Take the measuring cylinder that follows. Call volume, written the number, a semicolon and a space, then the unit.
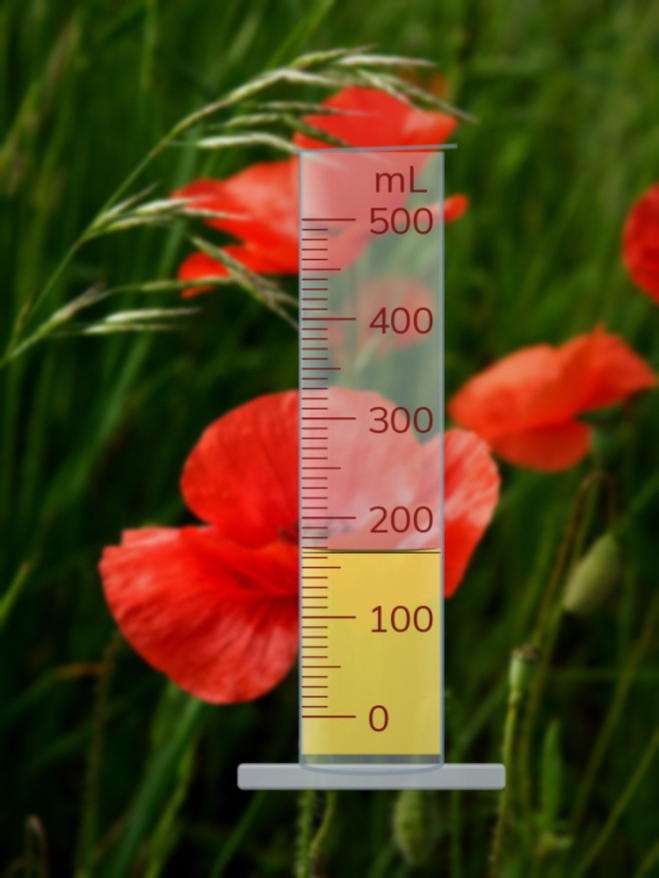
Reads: 165; mL
